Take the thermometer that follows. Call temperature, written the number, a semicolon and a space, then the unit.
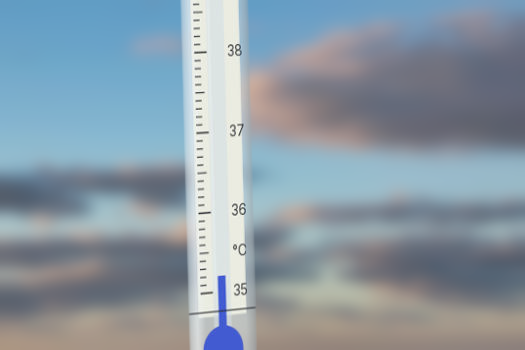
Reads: 35.2; °C
